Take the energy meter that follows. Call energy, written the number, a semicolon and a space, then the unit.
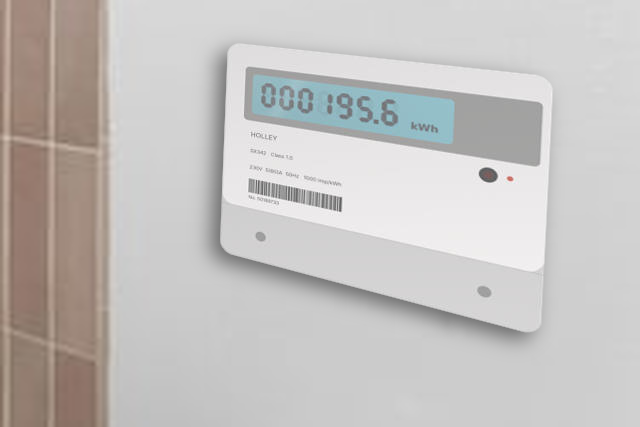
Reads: 195.6; kWh
